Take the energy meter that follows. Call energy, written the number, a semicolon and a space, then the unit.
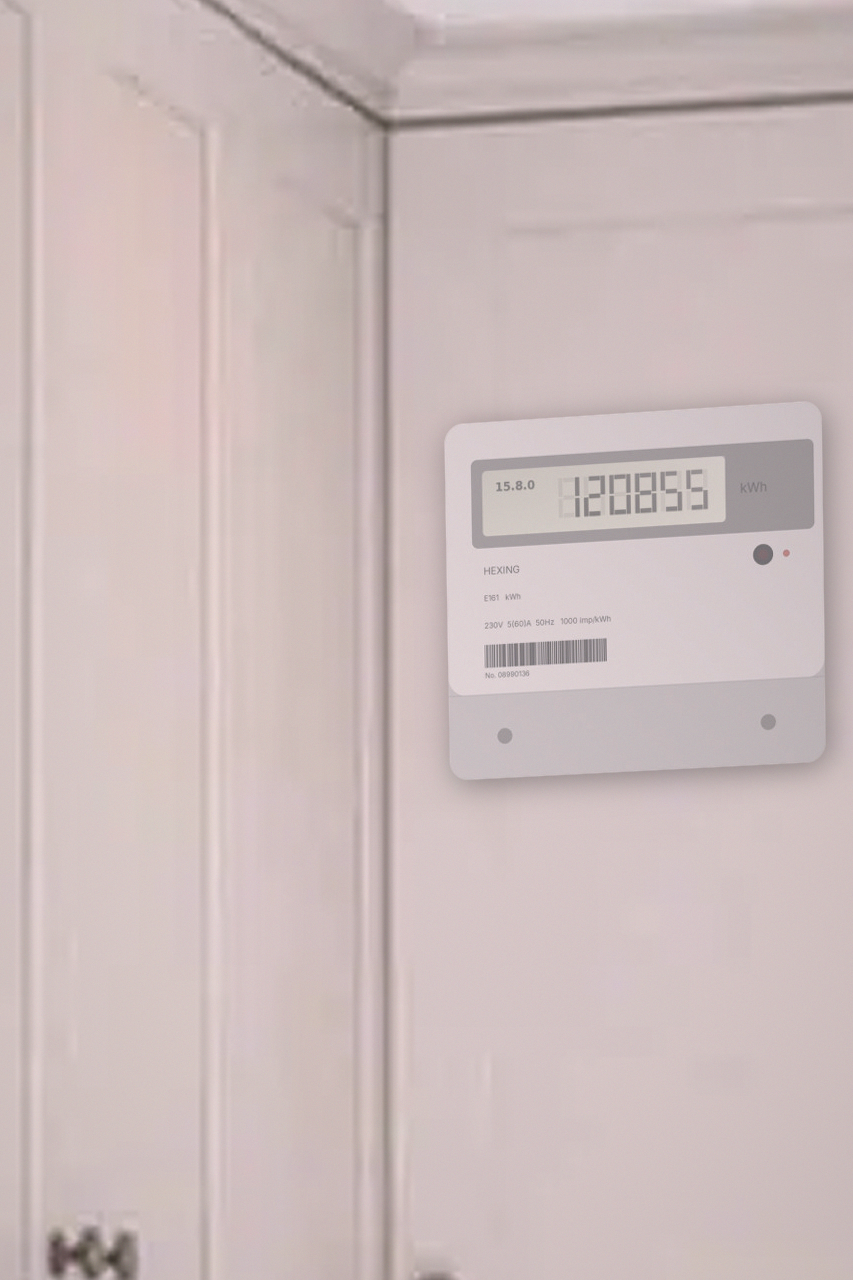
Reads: 120855; kWh
